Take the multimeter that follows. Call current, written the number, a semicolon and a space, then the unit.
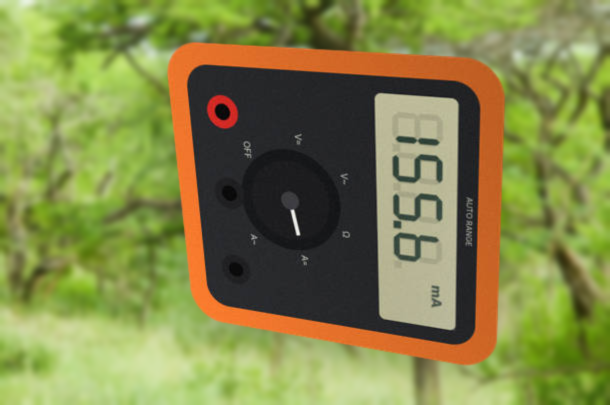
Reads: 155.6; mA
